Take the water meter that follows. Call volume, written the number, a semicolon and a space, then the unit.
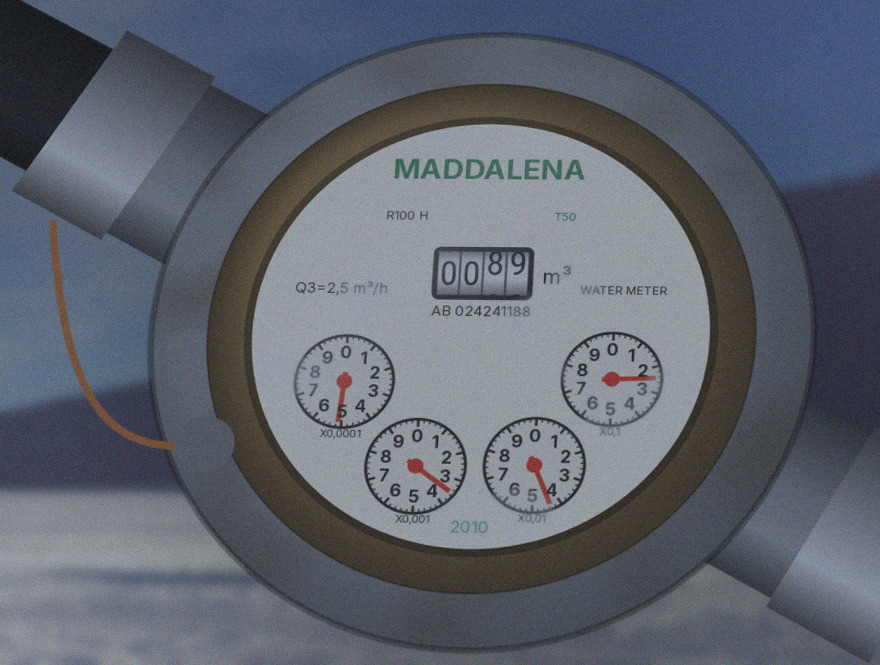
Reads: 89.2435; m³
